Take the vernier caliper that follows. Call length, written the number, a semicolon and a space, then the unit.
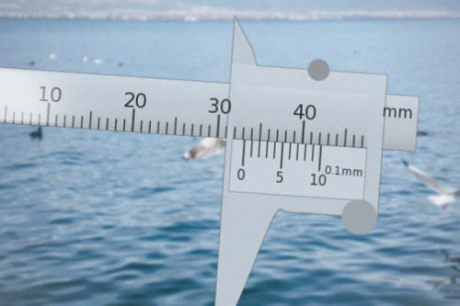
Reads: 33.2; mm
